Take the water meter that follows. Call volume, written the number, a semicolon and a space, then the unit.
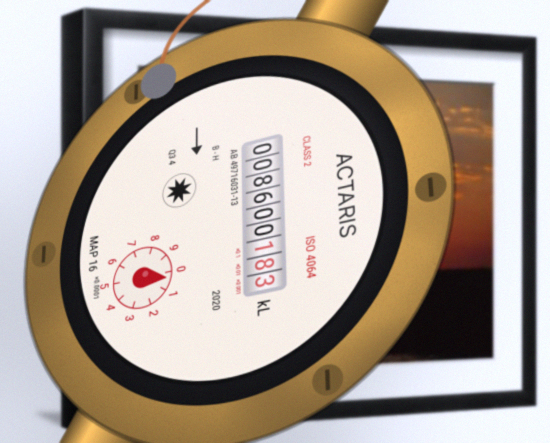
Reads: 8600.1830; kL
